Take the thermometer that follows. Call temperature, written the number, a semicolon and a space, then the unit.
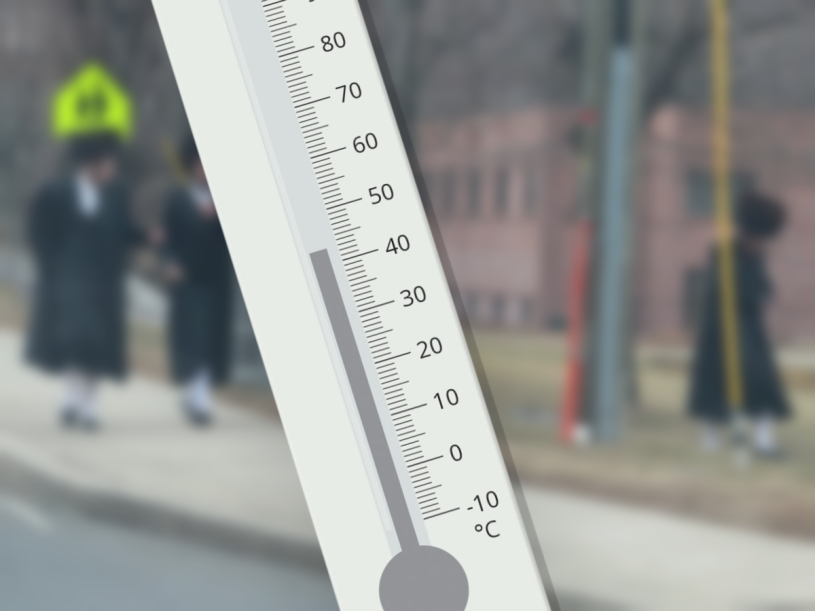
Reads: 43; °C
